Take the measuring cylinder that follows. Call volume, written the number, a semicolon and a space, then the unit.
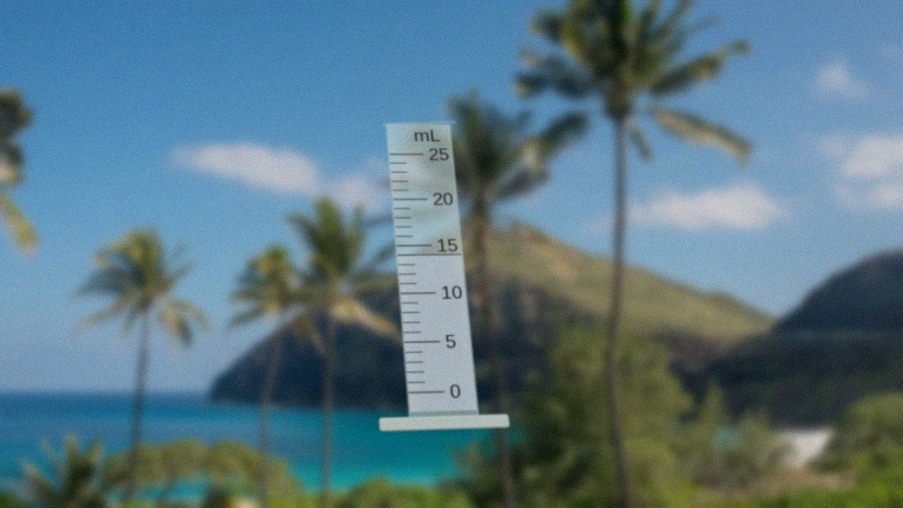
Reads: 14; mL
